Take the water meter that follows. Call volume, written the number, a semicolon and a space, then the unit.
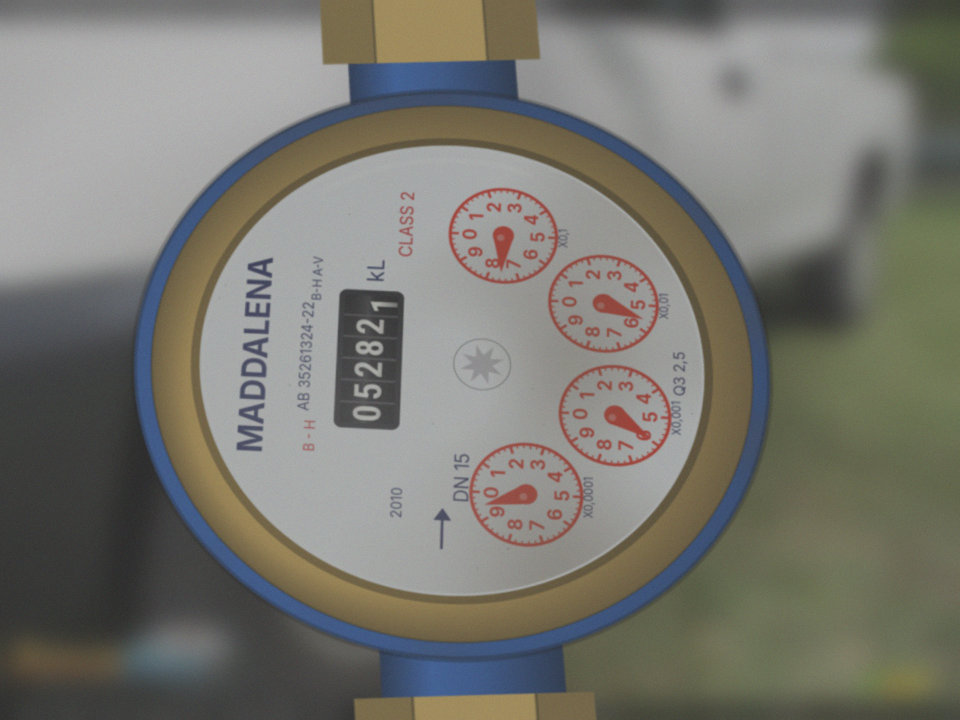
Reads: 52820.7559; kL
